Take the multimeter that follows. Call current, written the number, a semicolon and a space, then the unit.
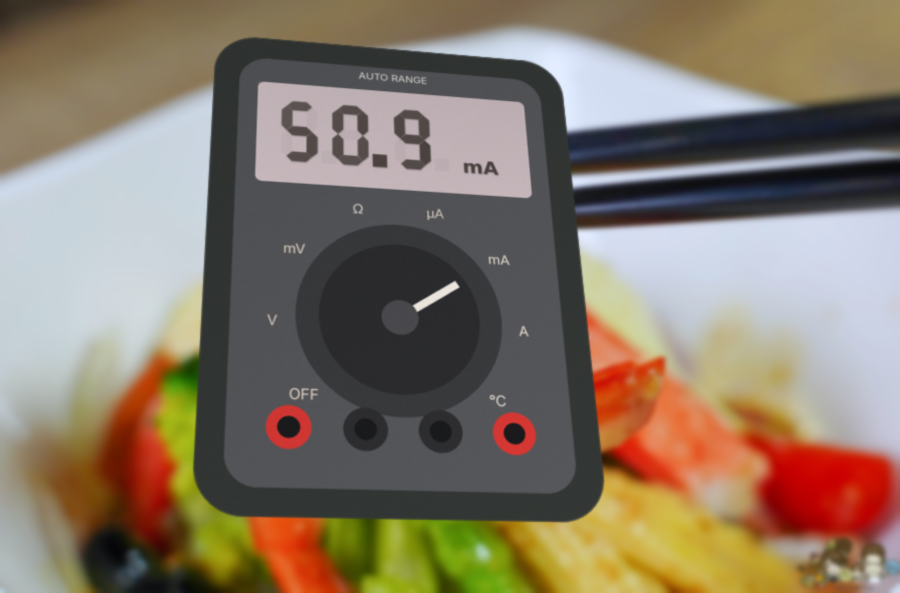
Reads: 50.9; mA
